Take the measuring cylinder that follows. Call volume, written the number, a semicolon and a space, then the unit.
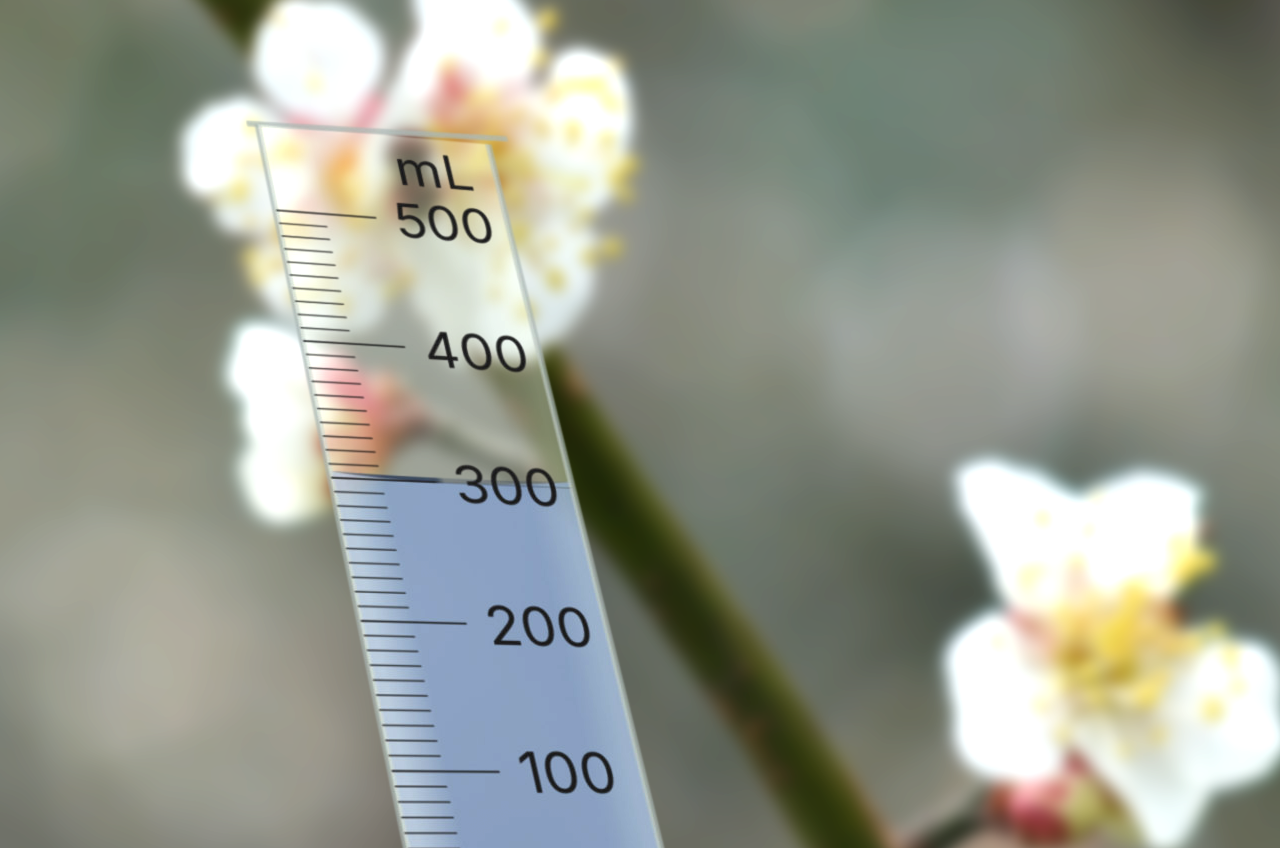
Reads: 300; mL
